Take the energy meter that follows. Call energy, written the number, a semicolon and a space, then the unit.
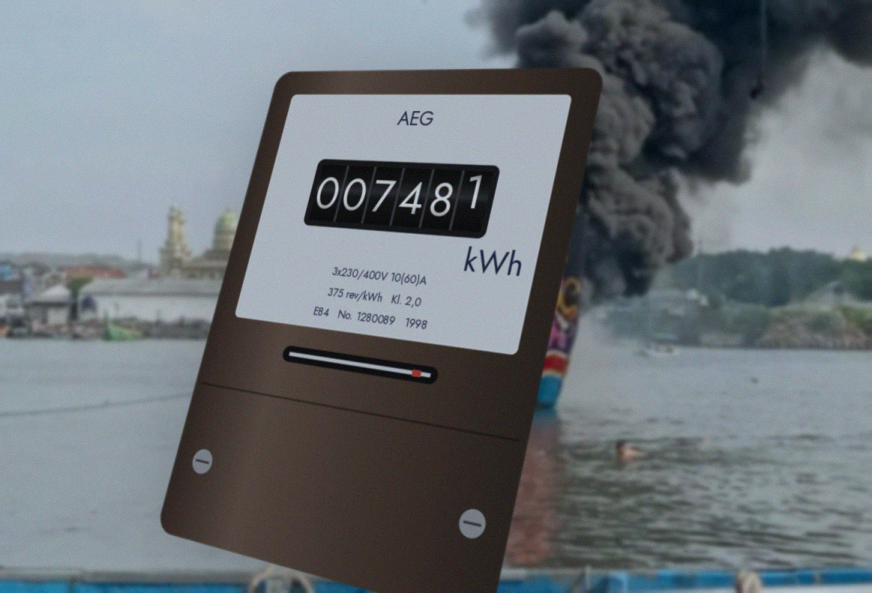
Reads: 7481; kWh
